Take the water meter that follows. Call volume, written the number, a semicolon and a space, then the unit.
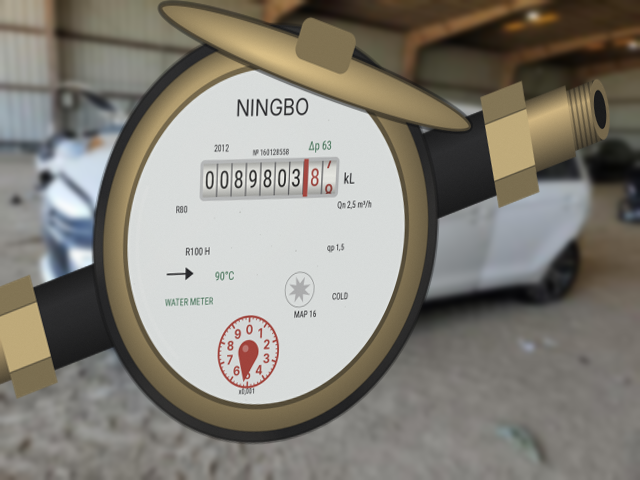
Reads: 89803.875; kL
